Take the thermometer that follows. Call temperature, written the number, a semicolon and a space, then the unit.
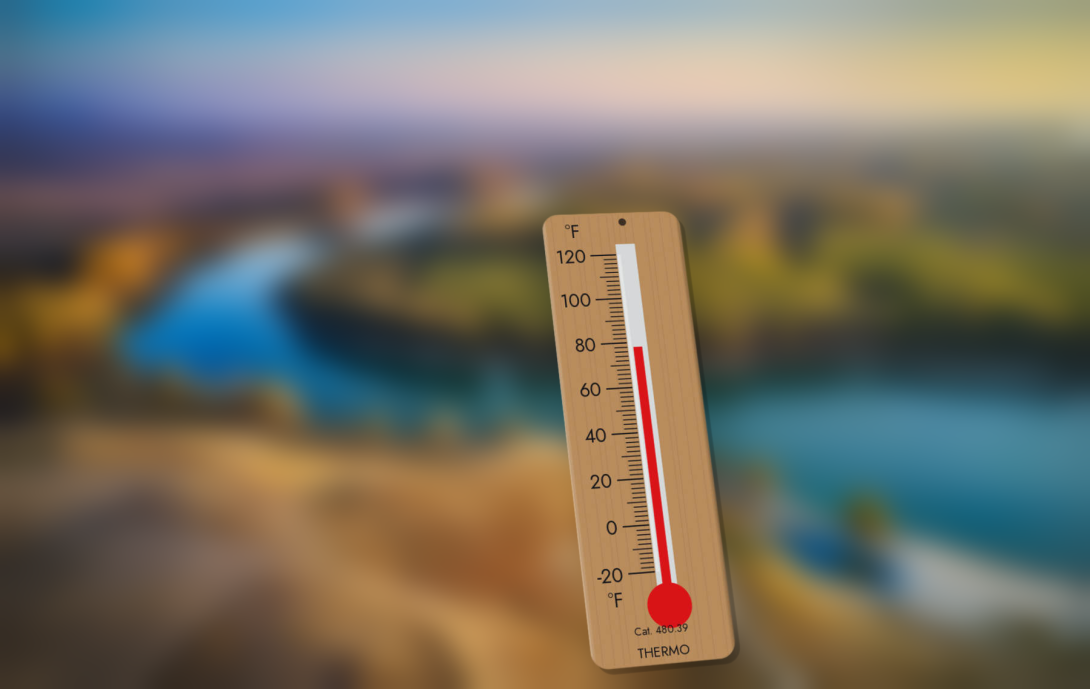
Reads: 78; °F
